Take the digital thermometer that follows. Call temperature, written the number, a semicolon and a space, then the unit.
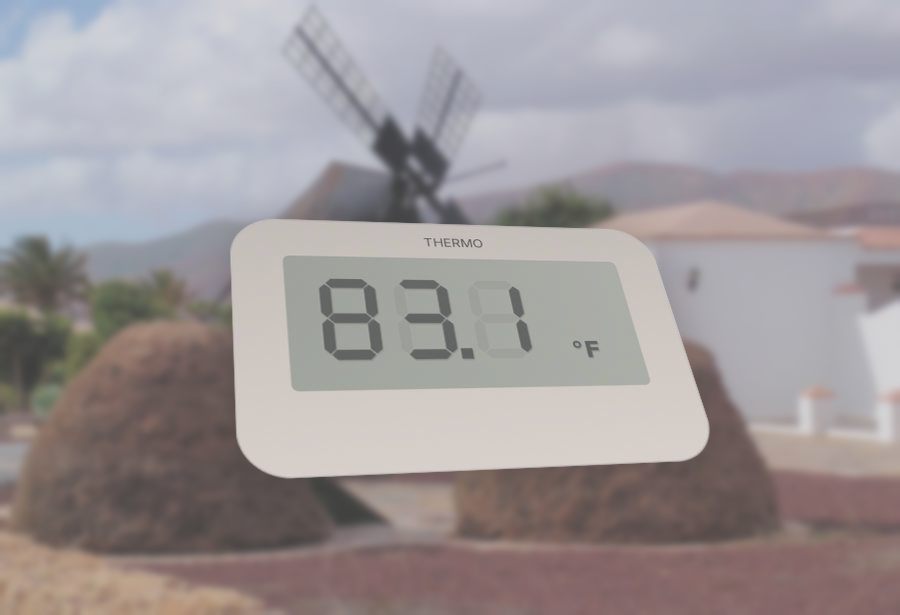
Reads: 83.1; °F
